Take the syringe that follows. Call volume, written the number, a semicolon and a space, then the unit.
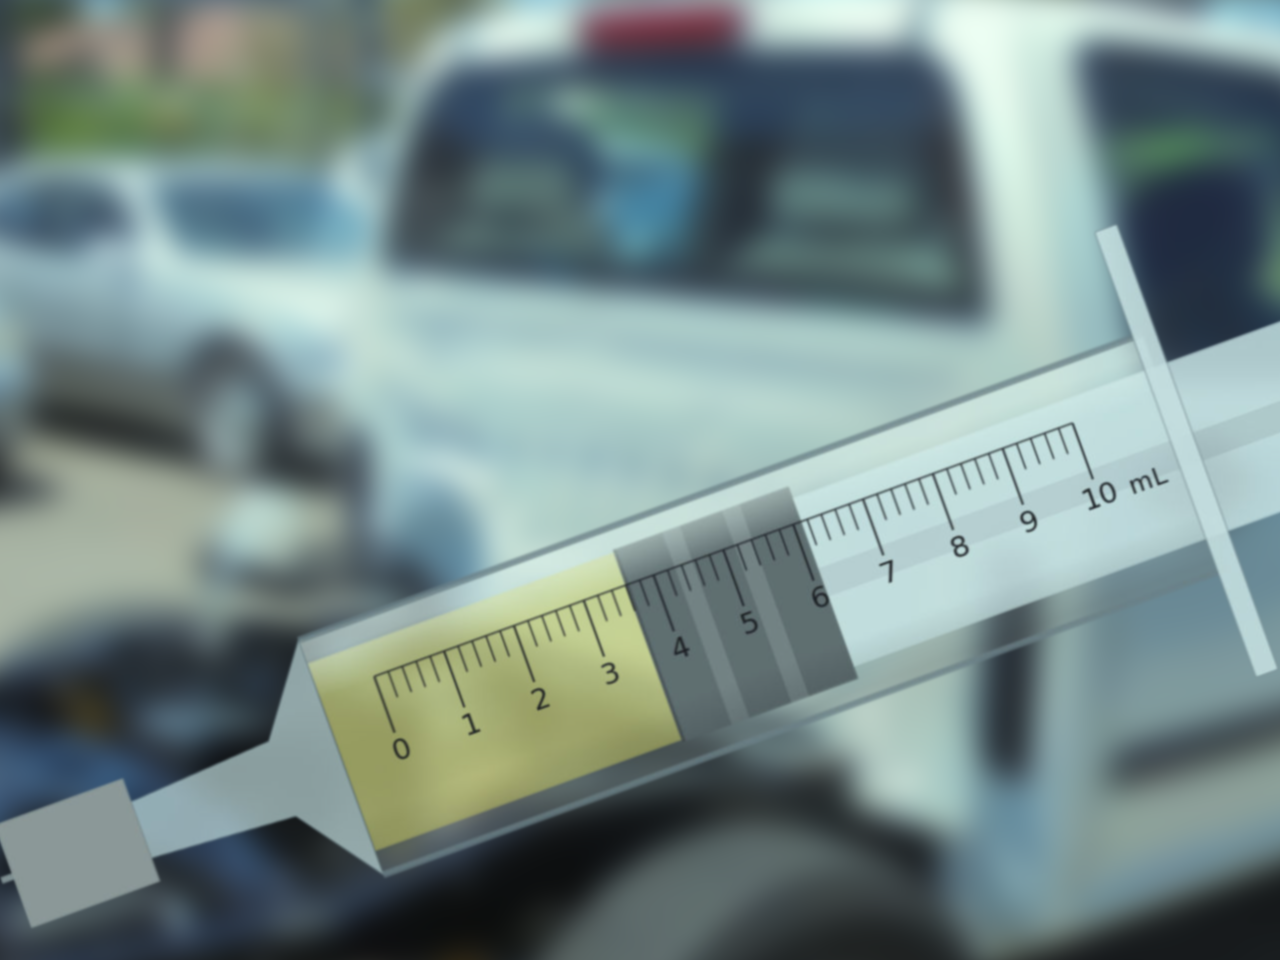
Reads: 3.6; mL
